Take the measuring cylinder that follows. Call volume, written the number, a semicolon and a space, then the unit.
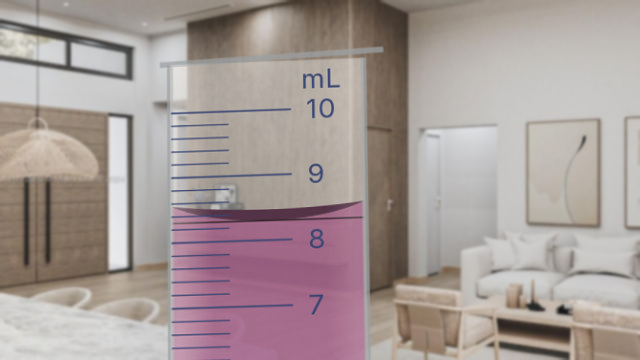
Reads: 8.3; mL
